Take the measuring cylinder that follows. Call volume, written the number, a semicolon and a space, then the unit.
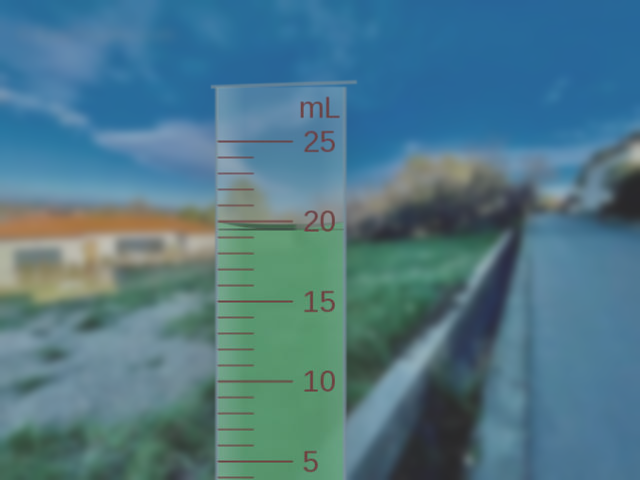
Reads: 19.5; mL
